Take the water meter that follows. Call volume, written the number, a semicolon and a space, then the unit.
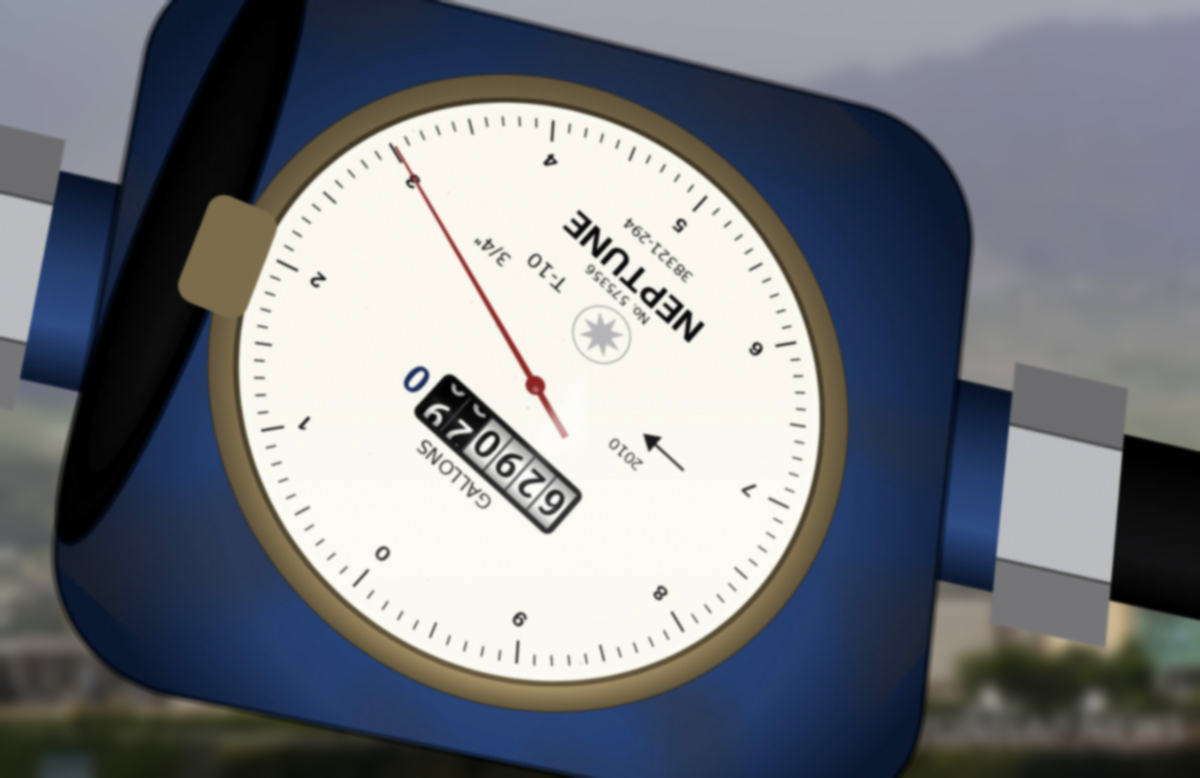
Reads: 6290293.0; gal
